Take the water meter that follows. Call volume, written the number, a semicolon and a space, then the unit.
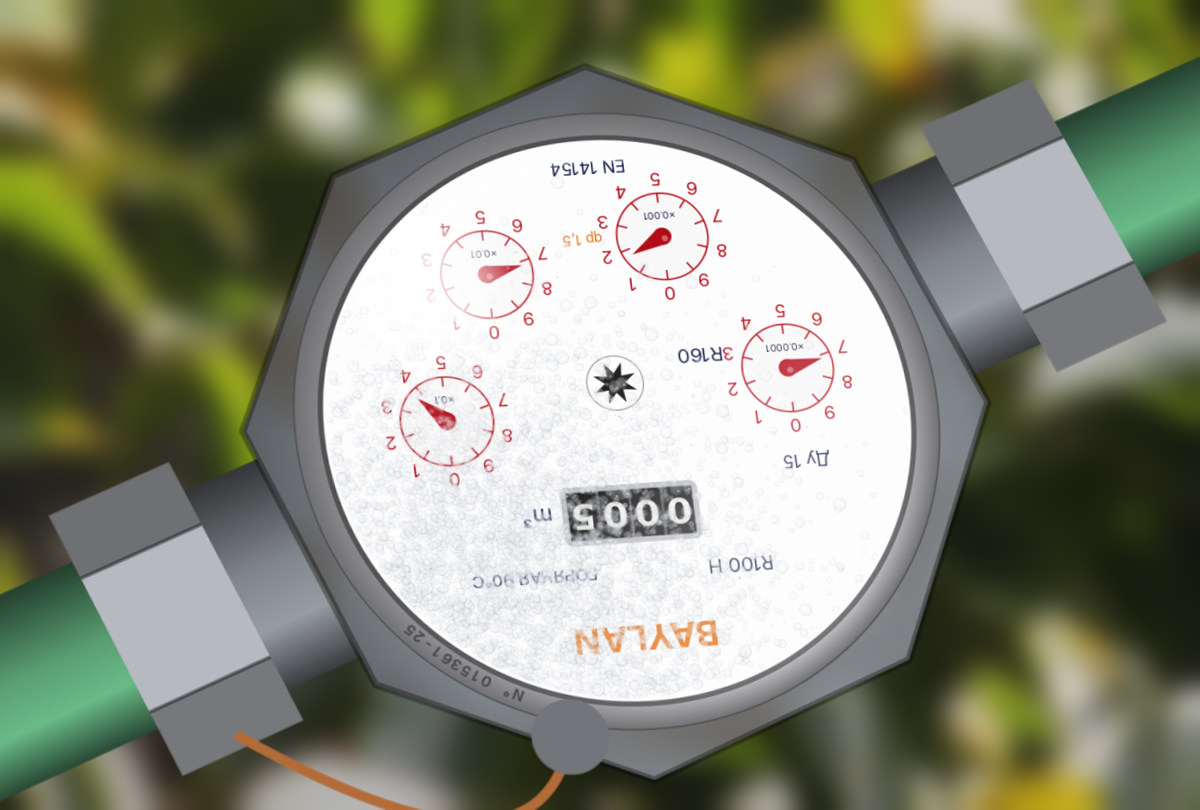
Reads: 5.3717; m³
